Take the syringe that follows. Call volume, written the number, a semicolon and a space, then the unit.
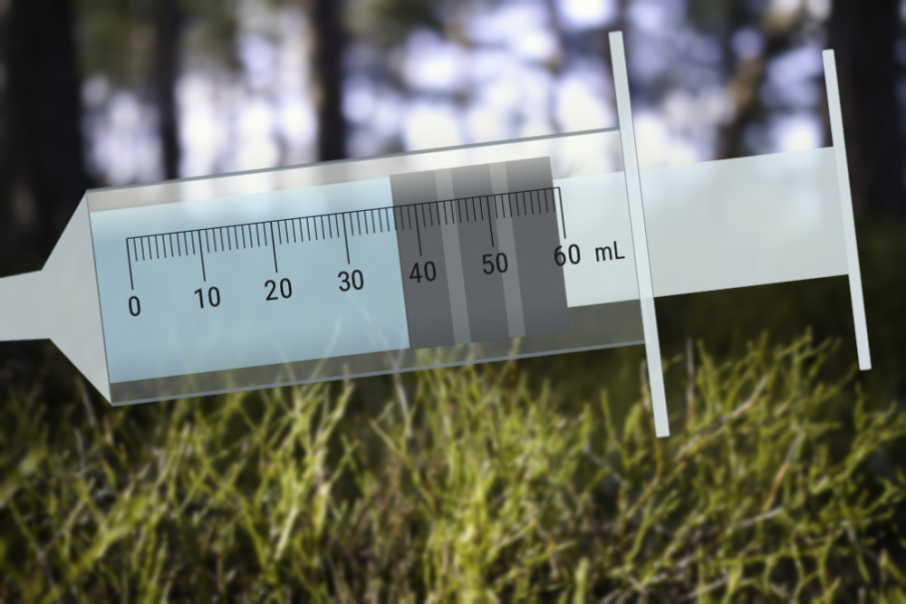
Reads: 37; mL
